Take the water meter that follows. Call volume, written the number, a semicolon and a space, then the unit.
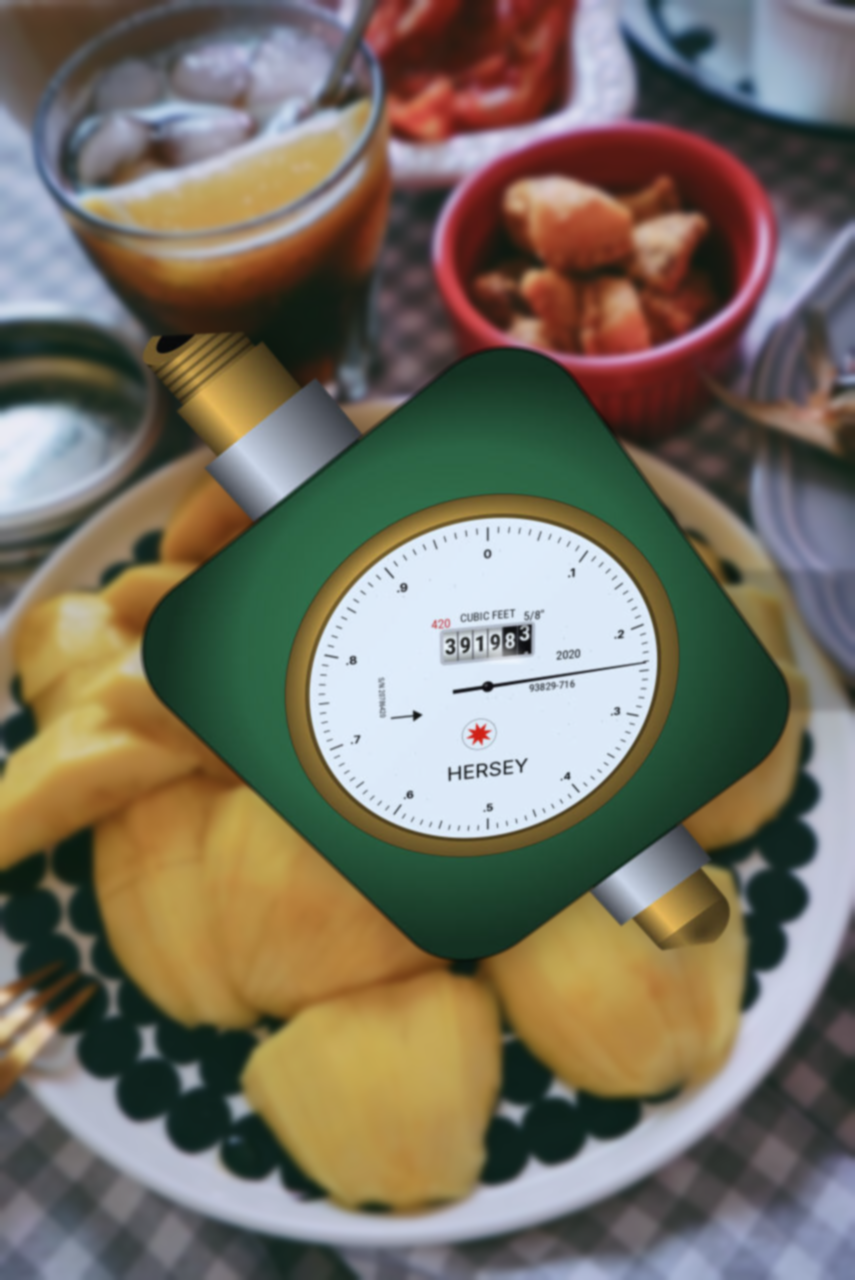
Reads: 391983.24; ft³
